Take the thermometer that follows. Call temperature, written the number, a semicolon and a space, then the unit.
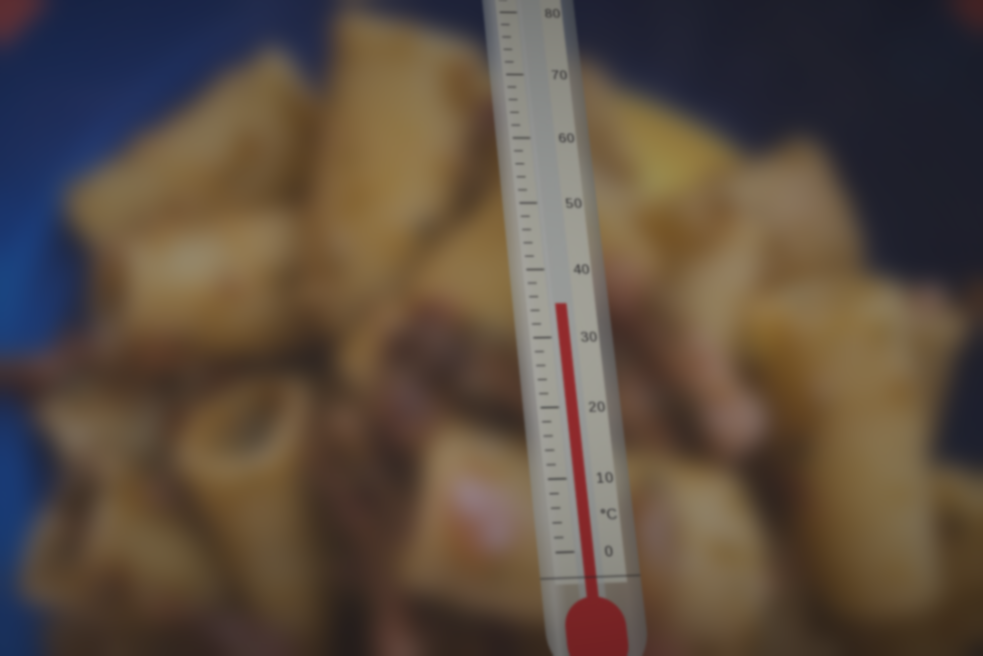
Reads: 35; °C
